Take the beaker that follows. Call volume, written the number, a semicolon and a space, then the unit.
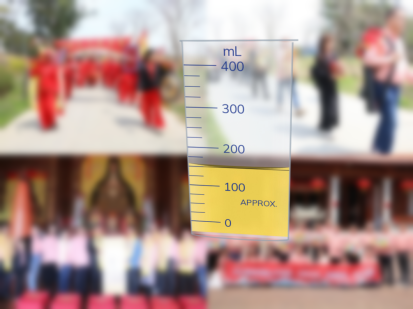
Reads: 150; mL
